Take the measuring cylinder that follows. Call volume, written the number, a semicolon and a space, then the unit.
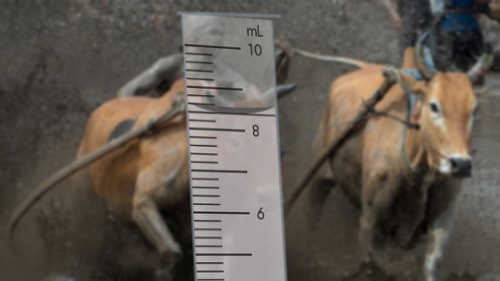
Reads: 8.4; mL
